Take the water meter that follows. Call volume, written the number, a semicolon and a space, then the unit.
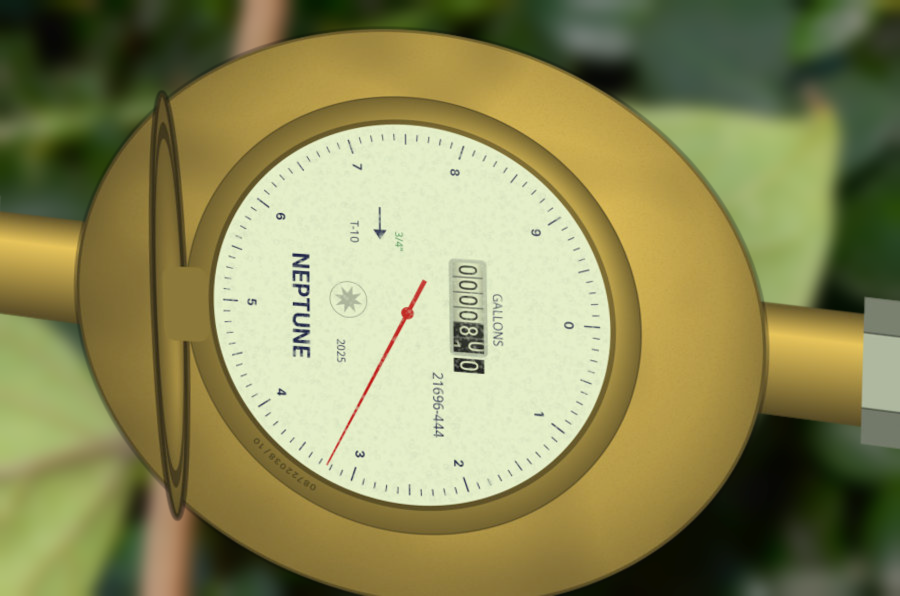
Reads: 803.2; gal
